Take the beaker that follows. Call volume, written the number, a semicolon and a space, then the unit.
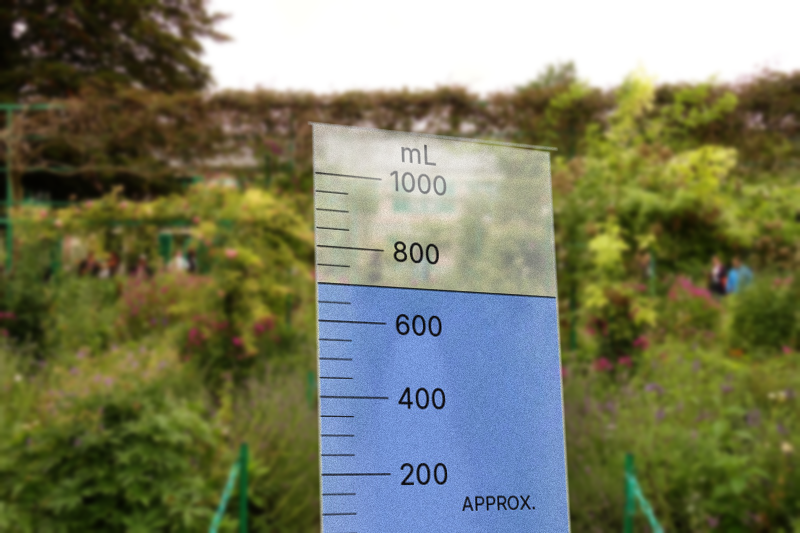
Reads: 700; mL
